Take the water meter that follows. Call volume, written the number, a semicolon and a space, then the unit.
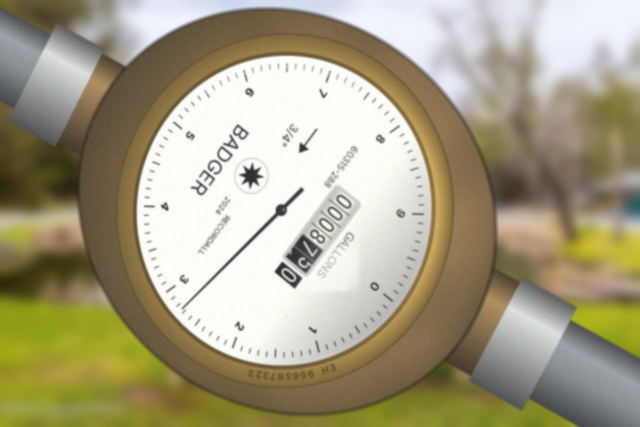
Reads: 8752.7; gal
